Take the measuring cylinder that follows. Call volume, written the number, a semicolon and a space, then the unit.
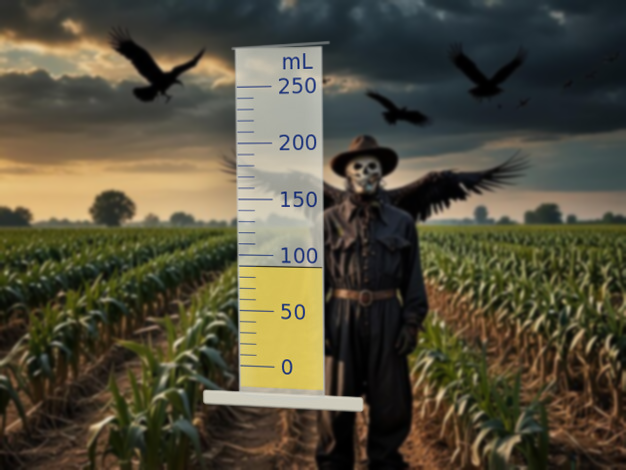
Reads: 90; mL
